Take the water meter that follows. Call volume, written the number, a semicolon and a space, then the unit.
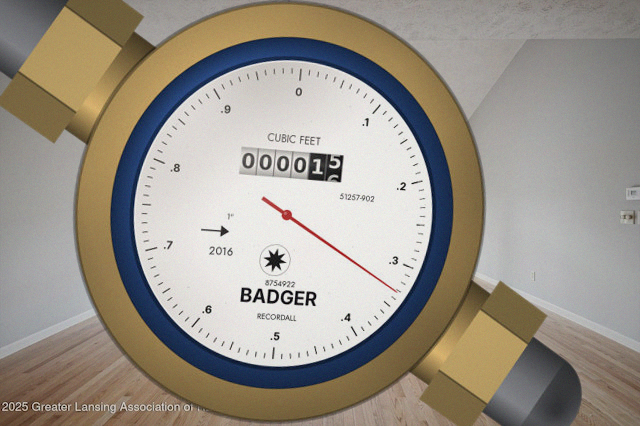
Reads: 15.33; ft³
